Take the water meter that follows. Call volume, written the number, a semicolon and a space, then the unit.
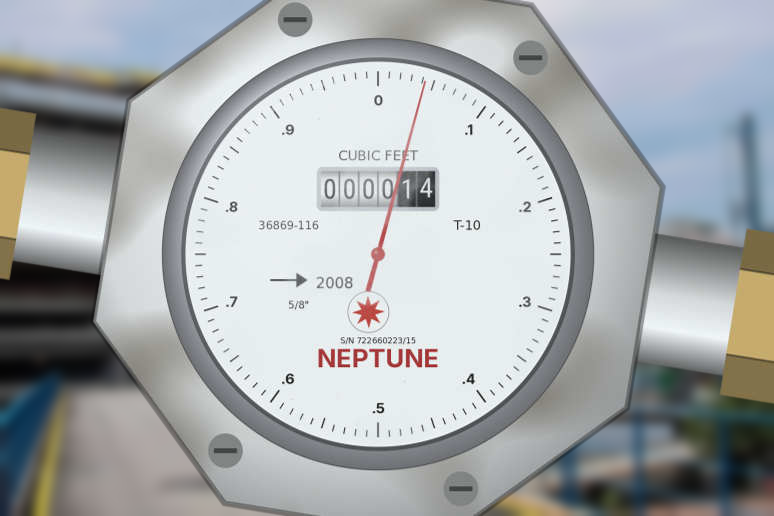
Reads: 14.04; ft³
